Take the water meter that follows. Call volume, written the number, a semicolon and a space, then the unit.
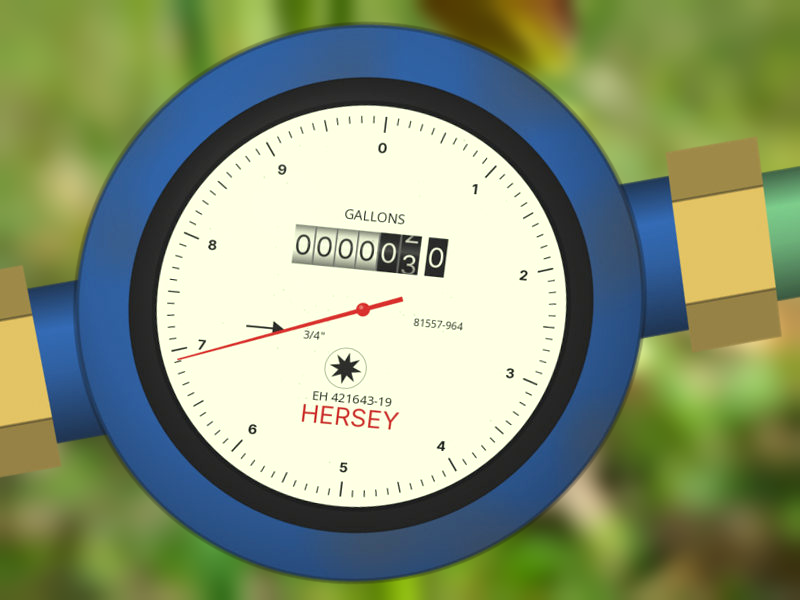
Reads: 26.9; gal
